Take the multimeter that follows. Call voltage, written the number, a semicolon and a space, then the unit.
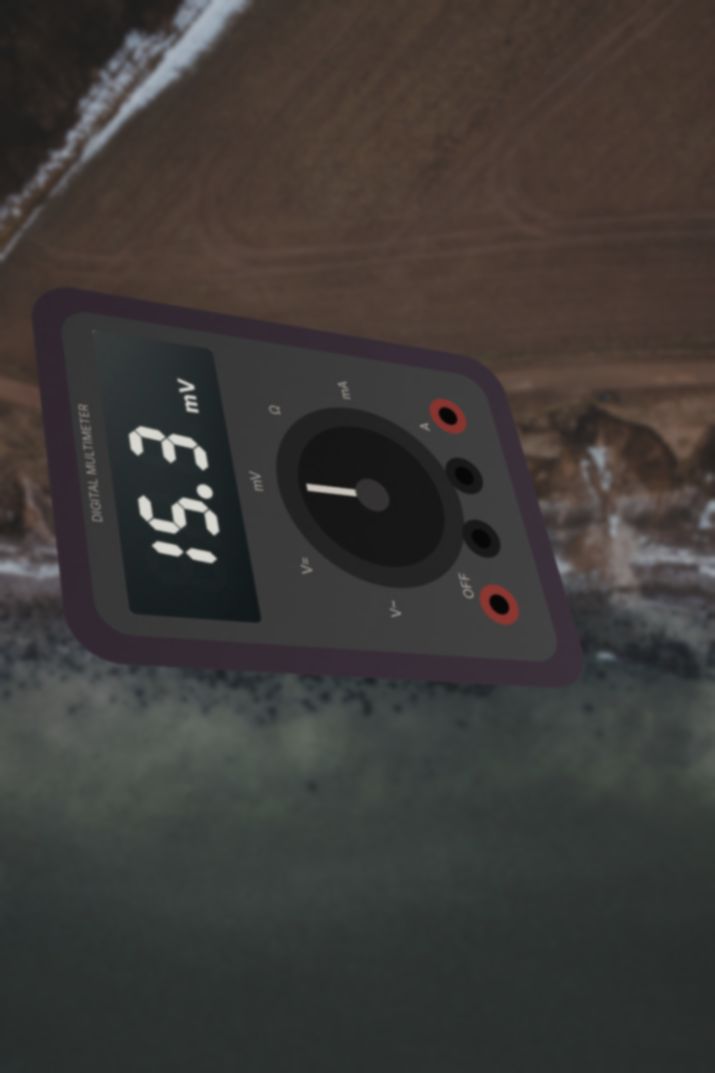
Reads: 15.3; mV
